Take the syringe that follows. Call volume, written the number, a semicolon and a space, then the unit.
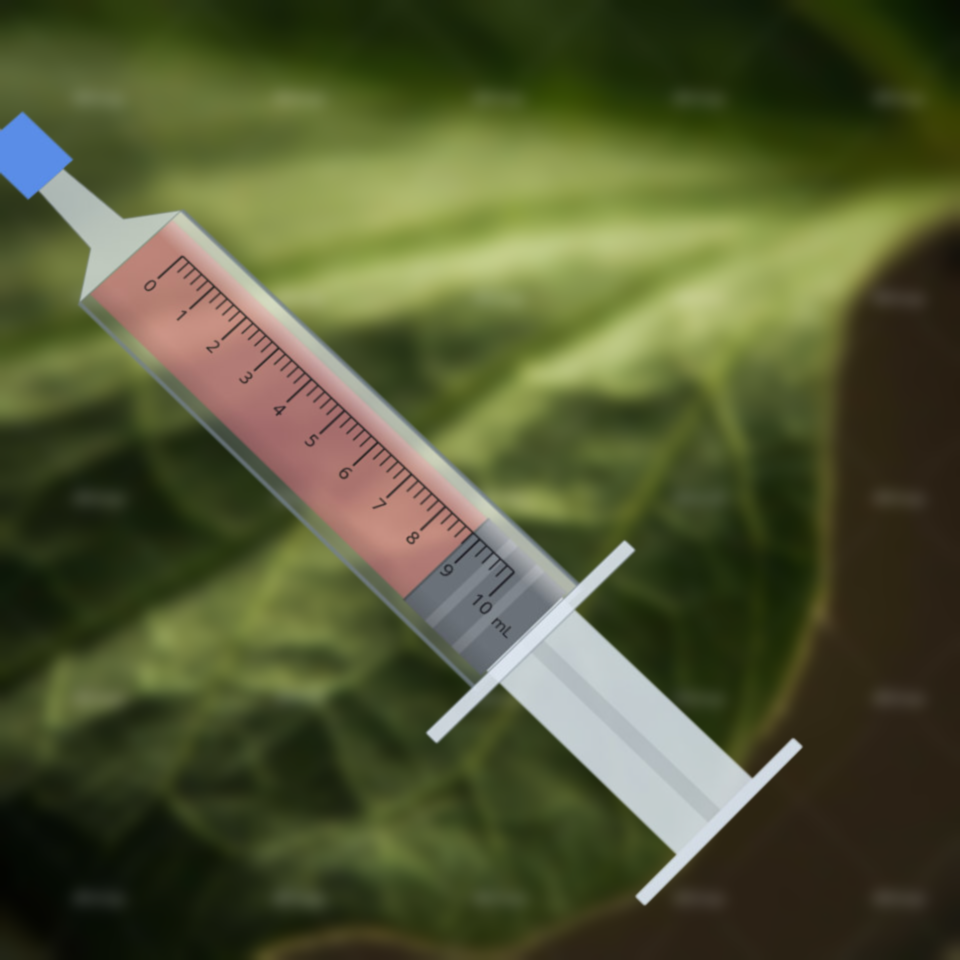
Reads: 8.8; mL
